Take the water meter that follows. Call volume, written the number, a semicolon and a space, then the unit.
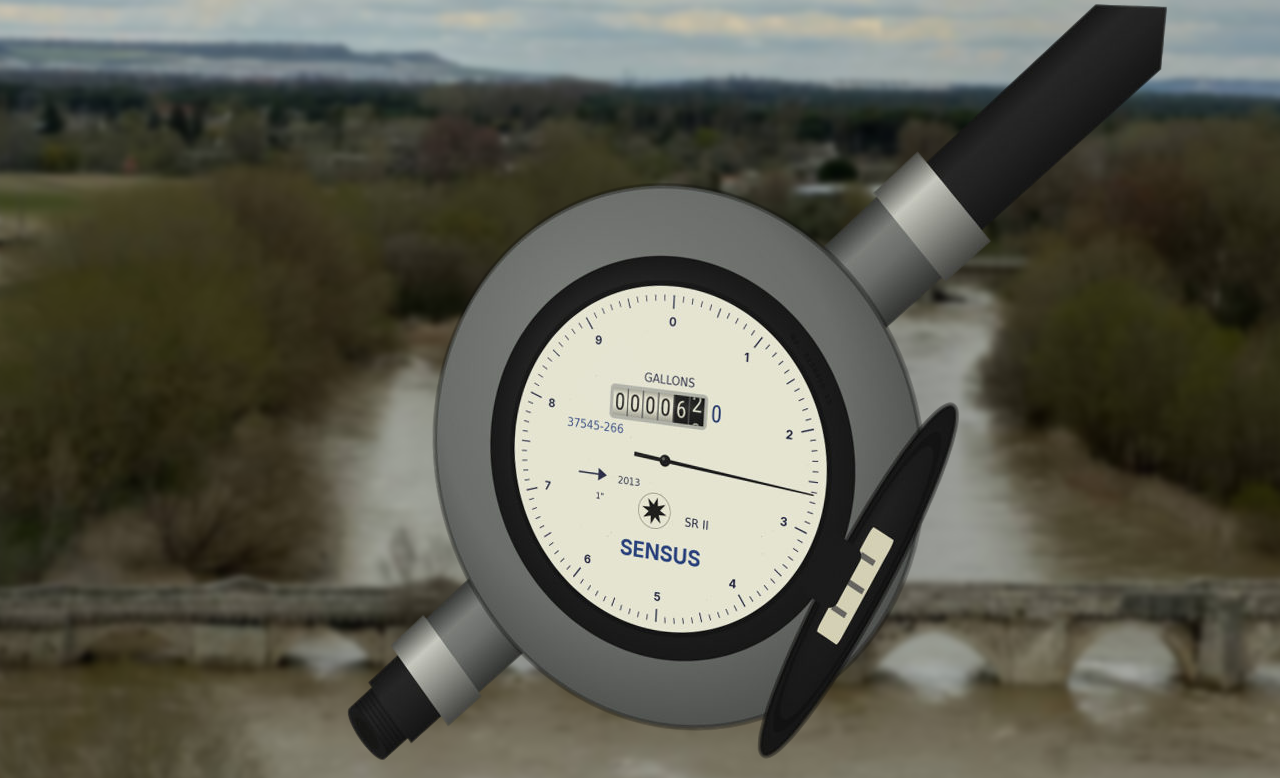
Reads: 622.6; gal
